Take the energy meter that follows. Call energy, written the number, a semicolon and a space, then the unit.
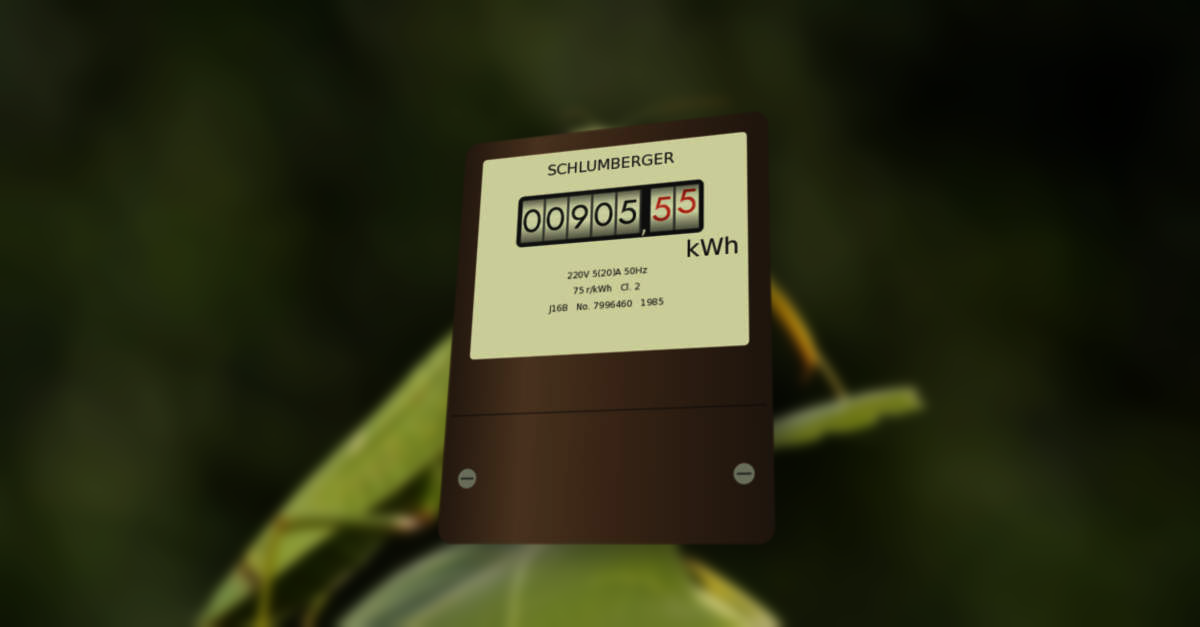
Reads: 905.55; kWh
